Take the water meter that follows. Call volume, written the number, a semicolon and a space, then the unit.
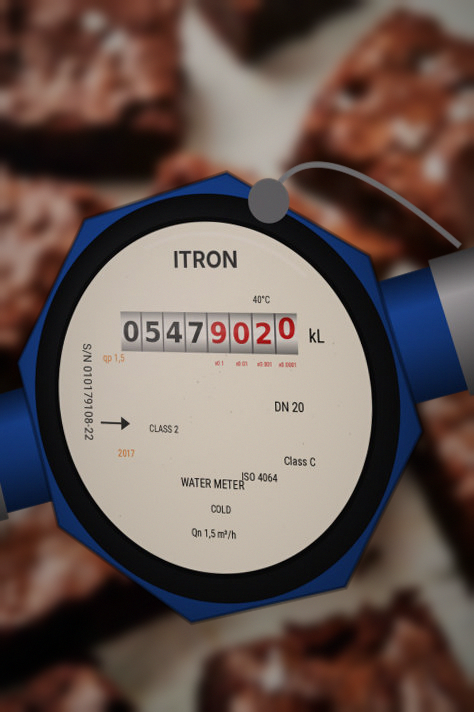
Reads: 547.9020; kL
